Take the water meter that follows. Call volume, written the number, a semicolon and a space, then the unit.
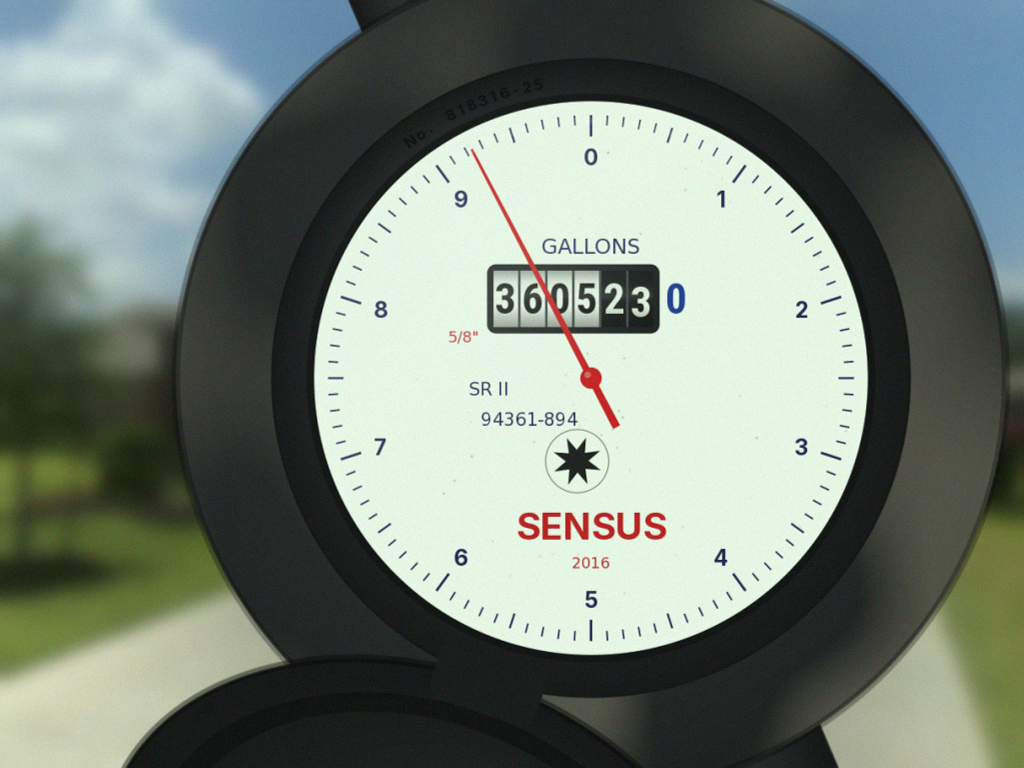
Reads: 3605229.2; gal
